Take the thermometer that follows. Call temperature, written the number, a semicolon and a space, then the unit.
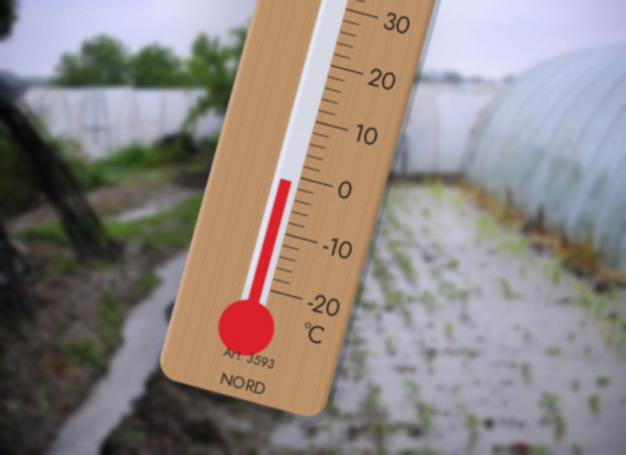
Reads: -1; °C
